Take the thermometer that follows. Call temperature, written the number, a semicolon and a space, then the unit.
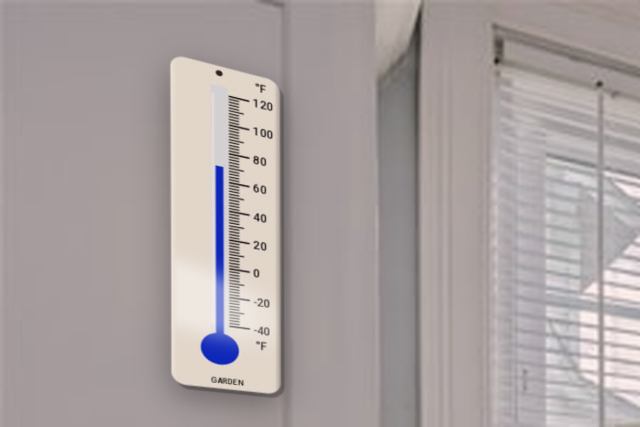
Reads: 70; °F
